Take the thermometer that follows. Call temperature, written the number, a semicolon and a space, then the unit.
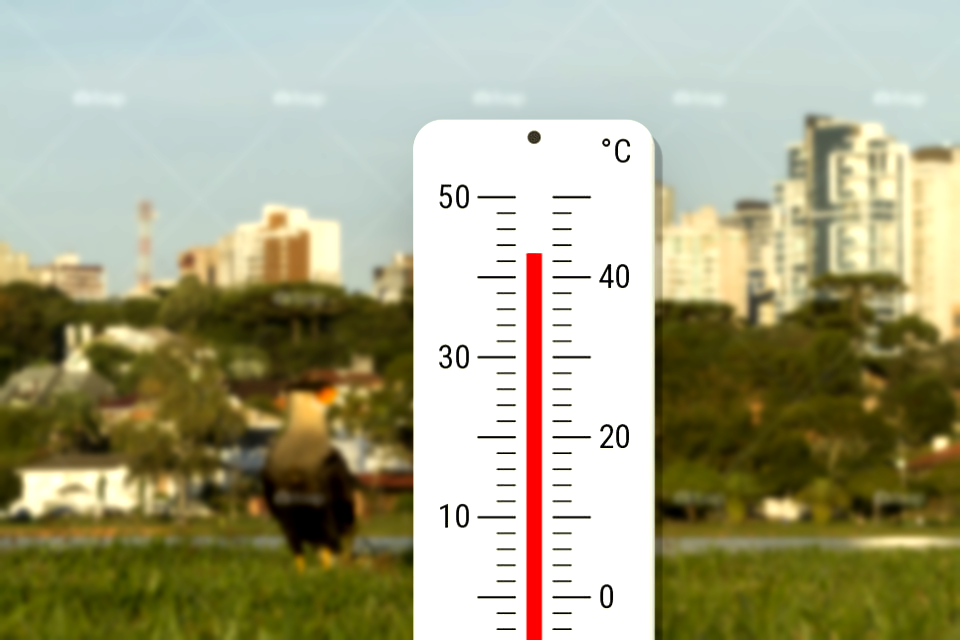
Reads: 43; °C
